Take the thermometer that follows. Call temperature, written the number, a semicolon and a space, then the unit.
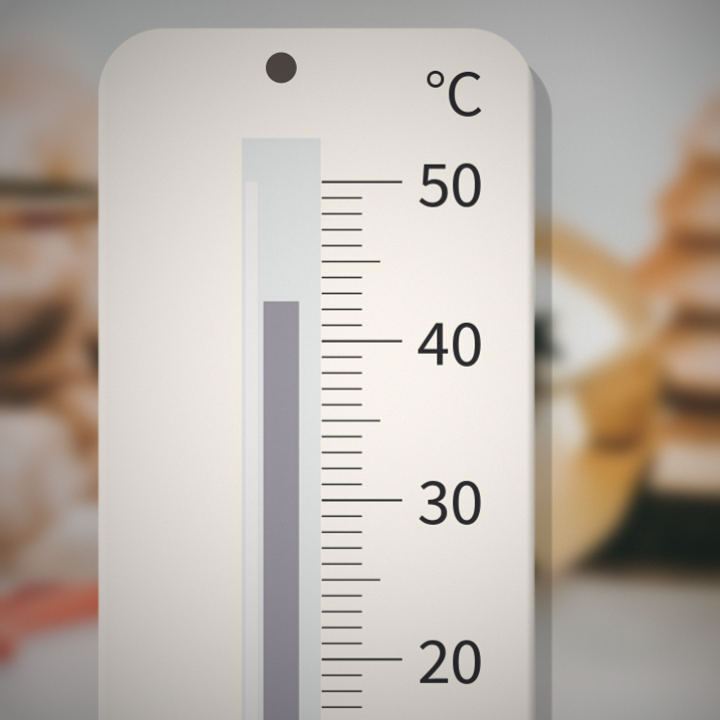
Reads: 42.5; °C
